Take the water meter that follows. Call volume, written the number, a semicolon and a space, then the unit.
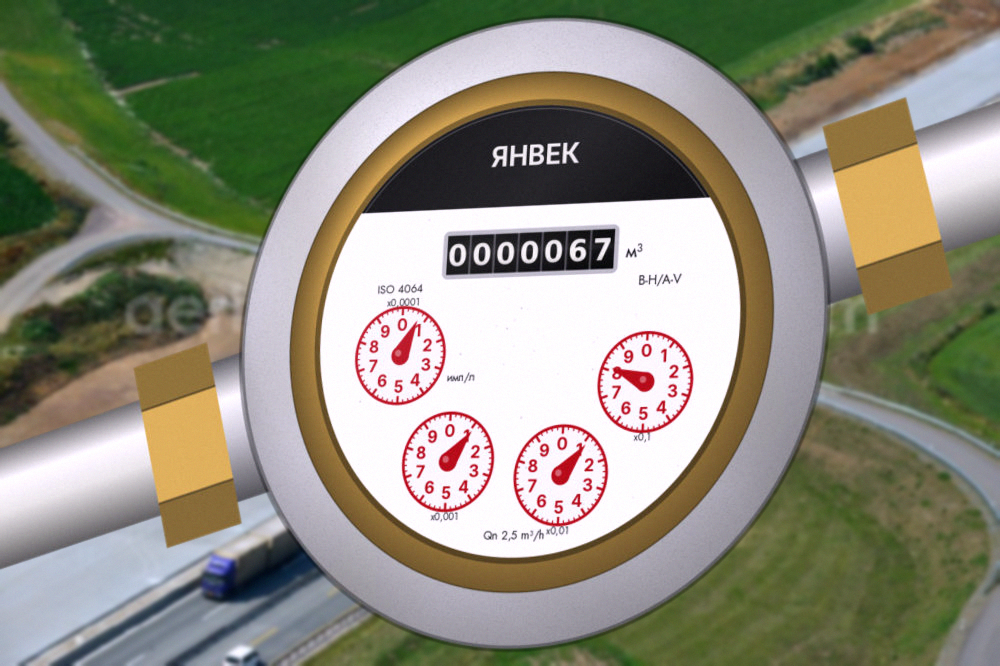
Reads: 67.8110; m³
